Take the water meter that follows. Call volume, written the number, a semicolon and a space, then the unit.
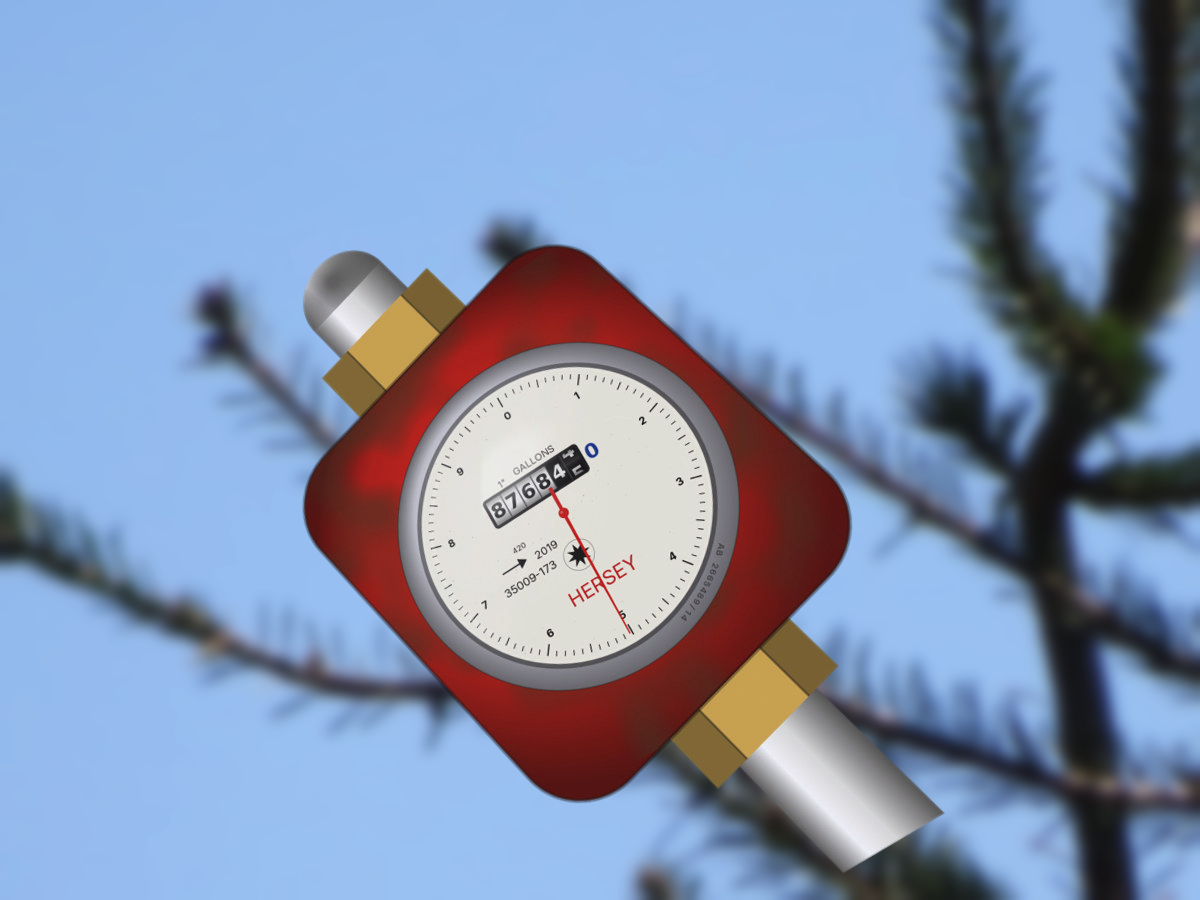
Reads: 8768445.0; gal
